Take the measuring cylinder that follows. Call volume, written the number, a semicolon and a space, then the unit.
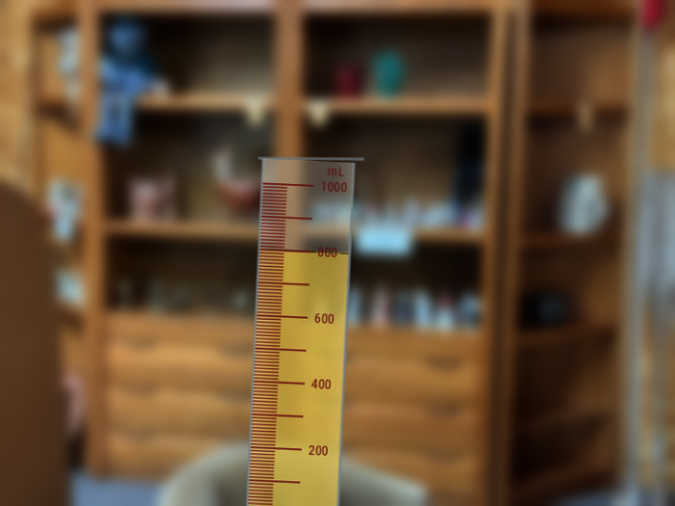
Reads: 800; mL
